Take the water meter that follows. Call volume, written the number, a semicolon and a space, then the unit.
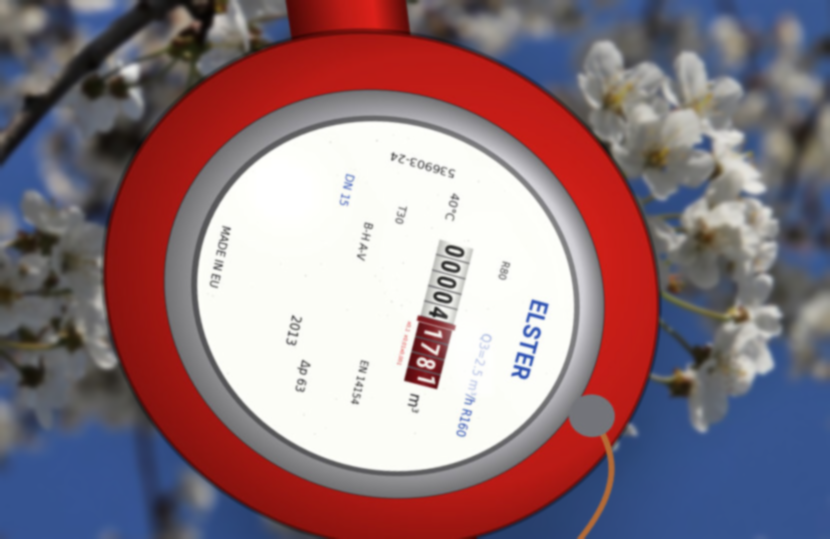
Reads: 4.1781; m³
